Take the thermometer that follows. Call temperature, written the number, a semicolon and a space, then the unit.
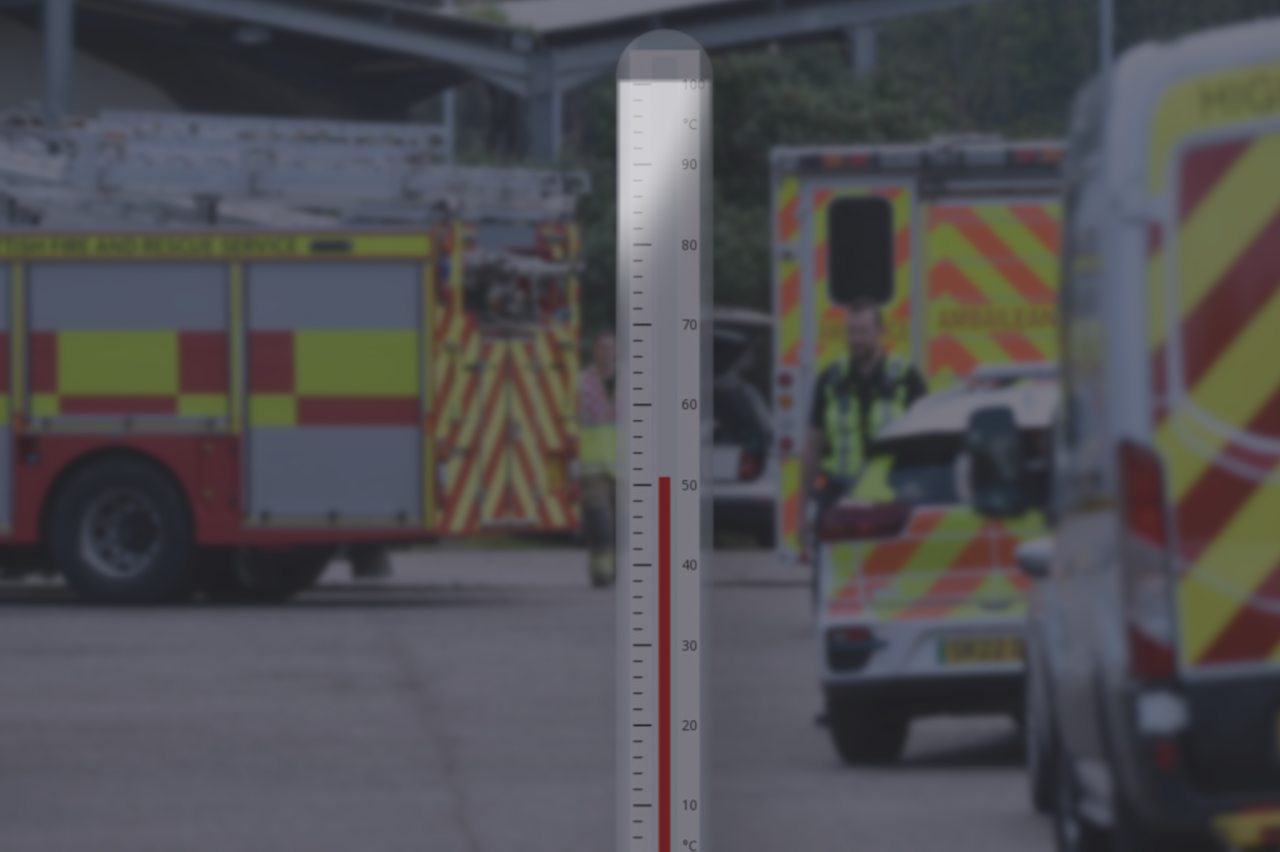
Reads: 51; °C
